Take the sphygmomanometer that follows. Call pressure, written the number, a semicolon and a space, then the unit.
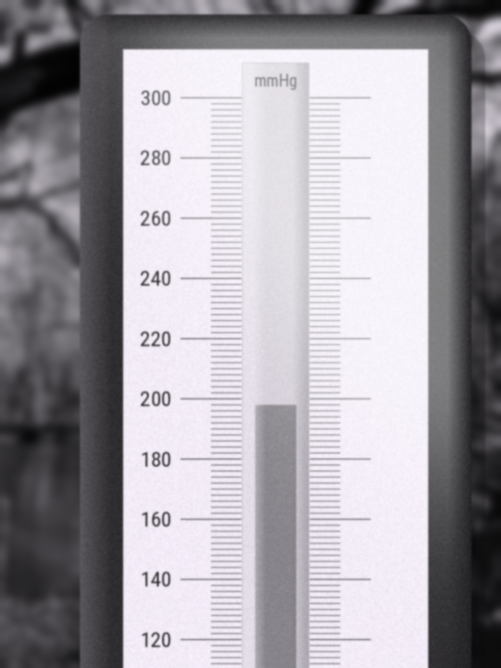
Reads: 198; mmHg
